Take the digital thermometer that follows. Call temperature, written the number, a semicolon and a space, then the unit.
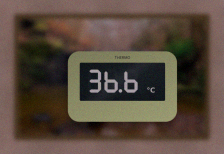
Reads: 36.6; °C
